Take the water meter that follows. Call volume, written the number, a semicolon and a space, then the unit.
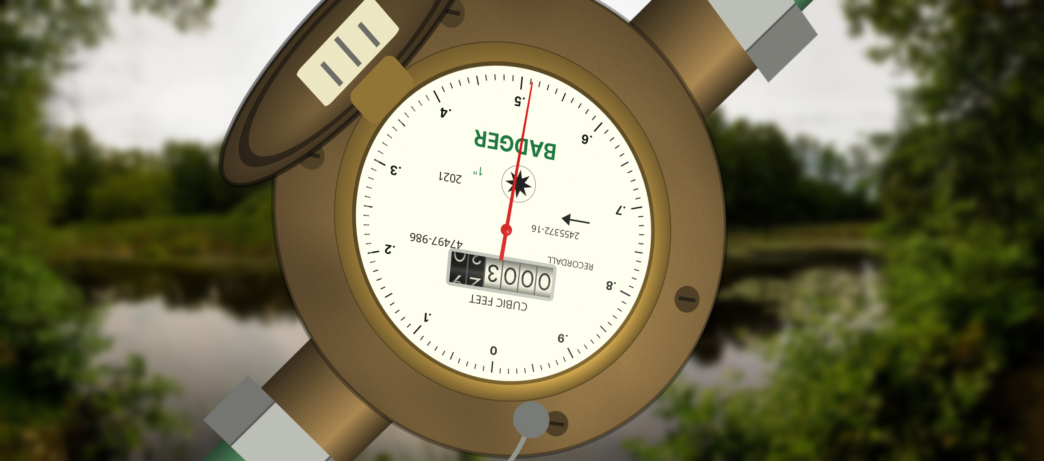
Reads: 329.51; ft³
